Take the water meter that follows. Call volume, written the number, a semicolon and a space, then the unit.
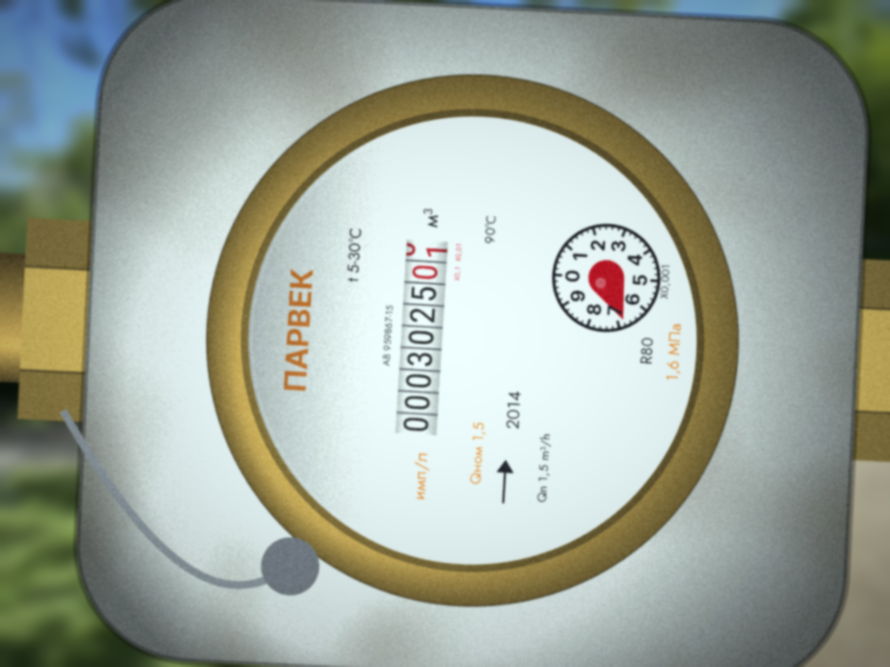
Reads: 3025.006; m³
